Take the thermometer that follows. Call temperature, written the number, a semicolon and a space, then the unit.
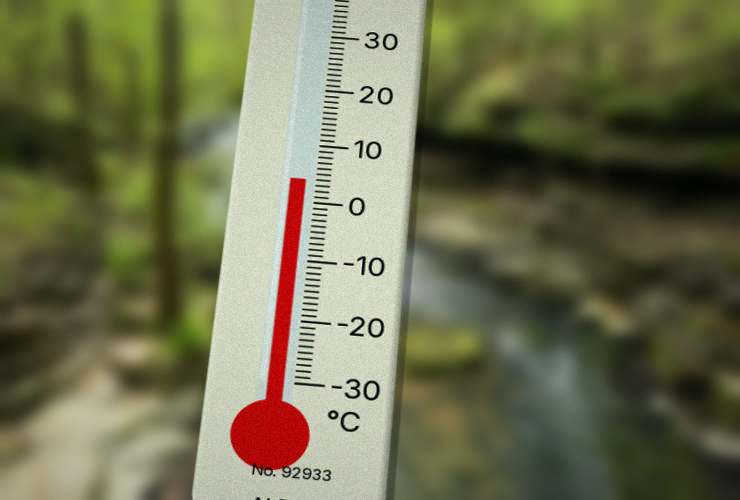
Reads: 4; °C
